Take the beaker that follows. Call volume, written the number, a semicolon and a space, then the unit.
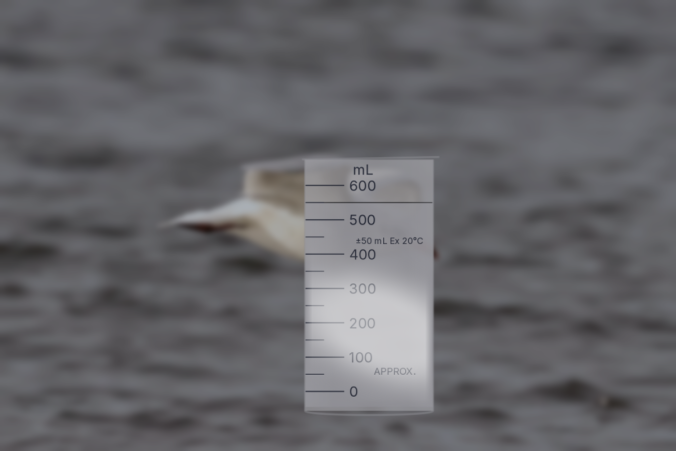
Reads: 550; mL
